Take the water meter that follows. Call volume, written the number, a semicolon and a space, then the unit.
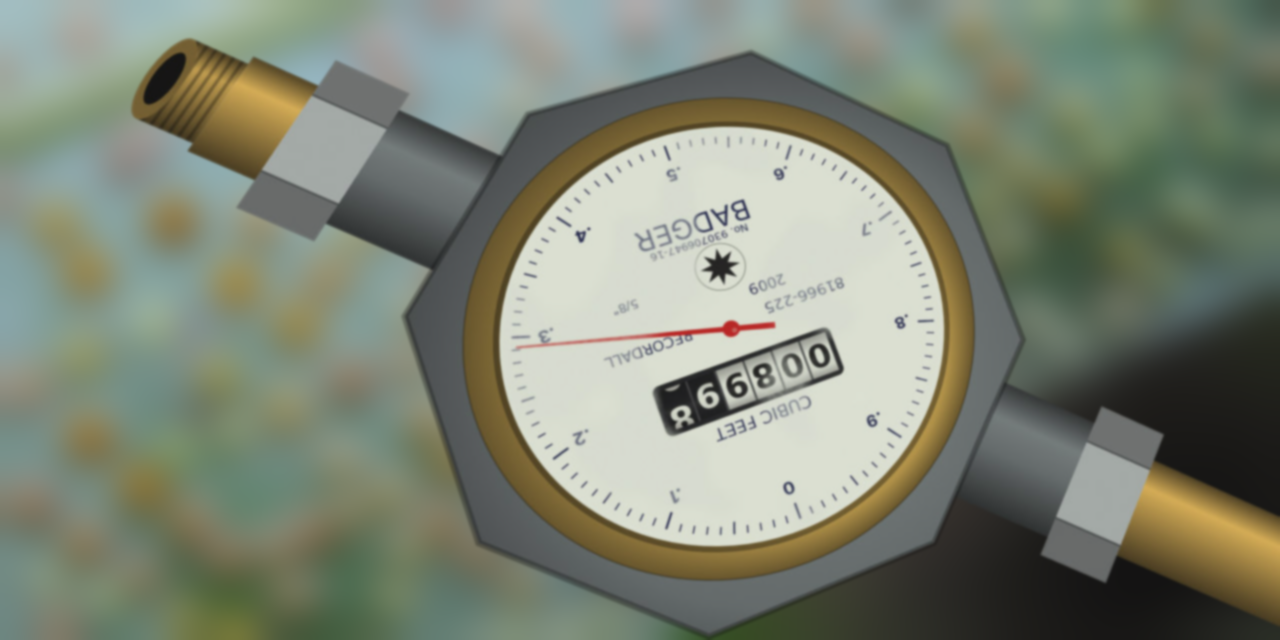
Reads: 8998.29; ft³
